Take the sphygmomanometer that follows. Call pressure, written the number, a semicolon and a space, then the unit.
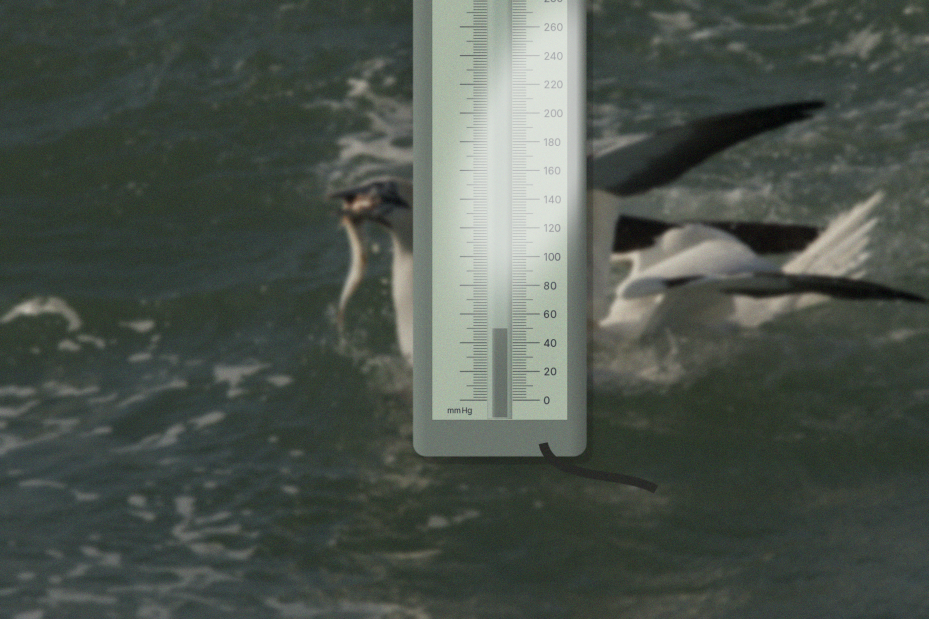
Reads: 50; mmHg
